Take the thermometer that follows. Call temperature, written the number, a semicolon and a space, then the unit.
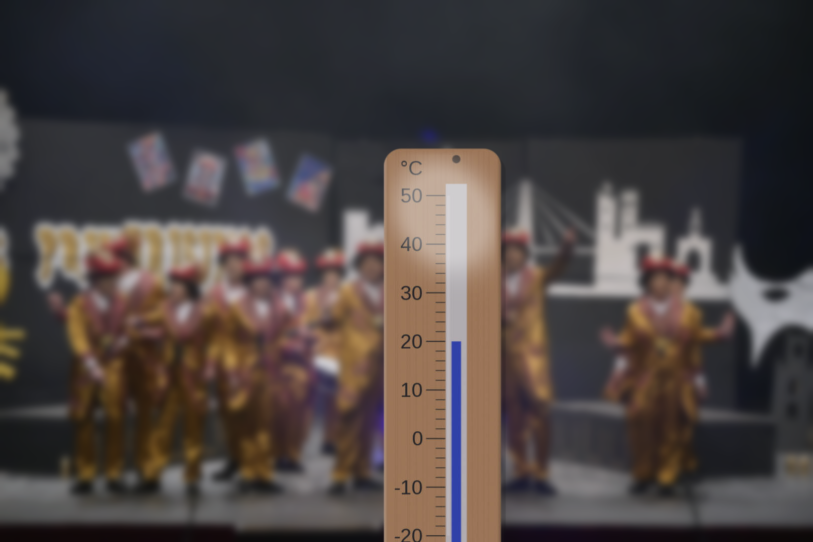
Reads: 20; °C
